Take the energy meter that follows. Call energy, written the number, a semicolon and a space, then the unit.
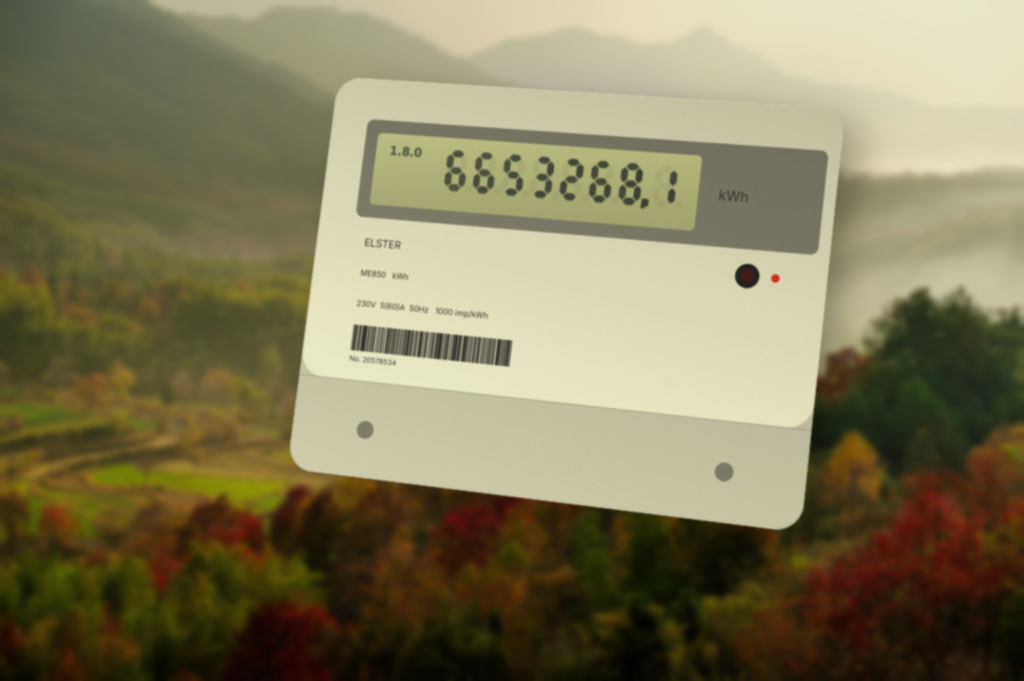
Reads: 6653268.1; kWh
